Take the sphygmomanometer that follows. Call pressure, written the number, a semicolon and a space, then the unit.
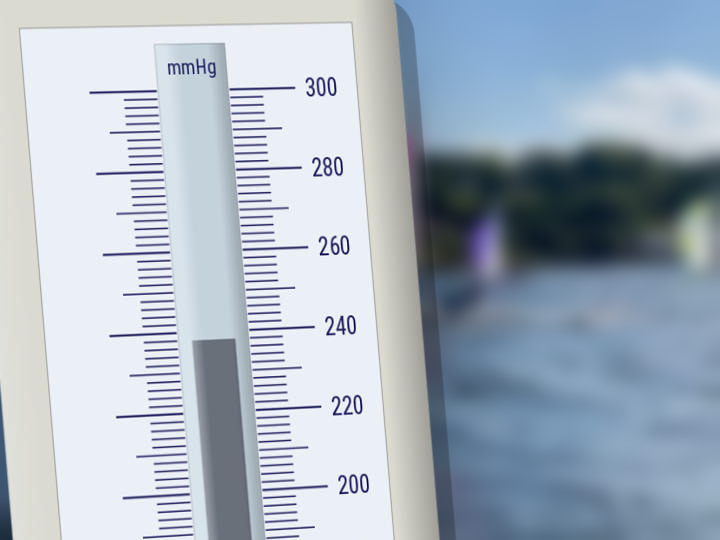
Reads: 238; mmHg
